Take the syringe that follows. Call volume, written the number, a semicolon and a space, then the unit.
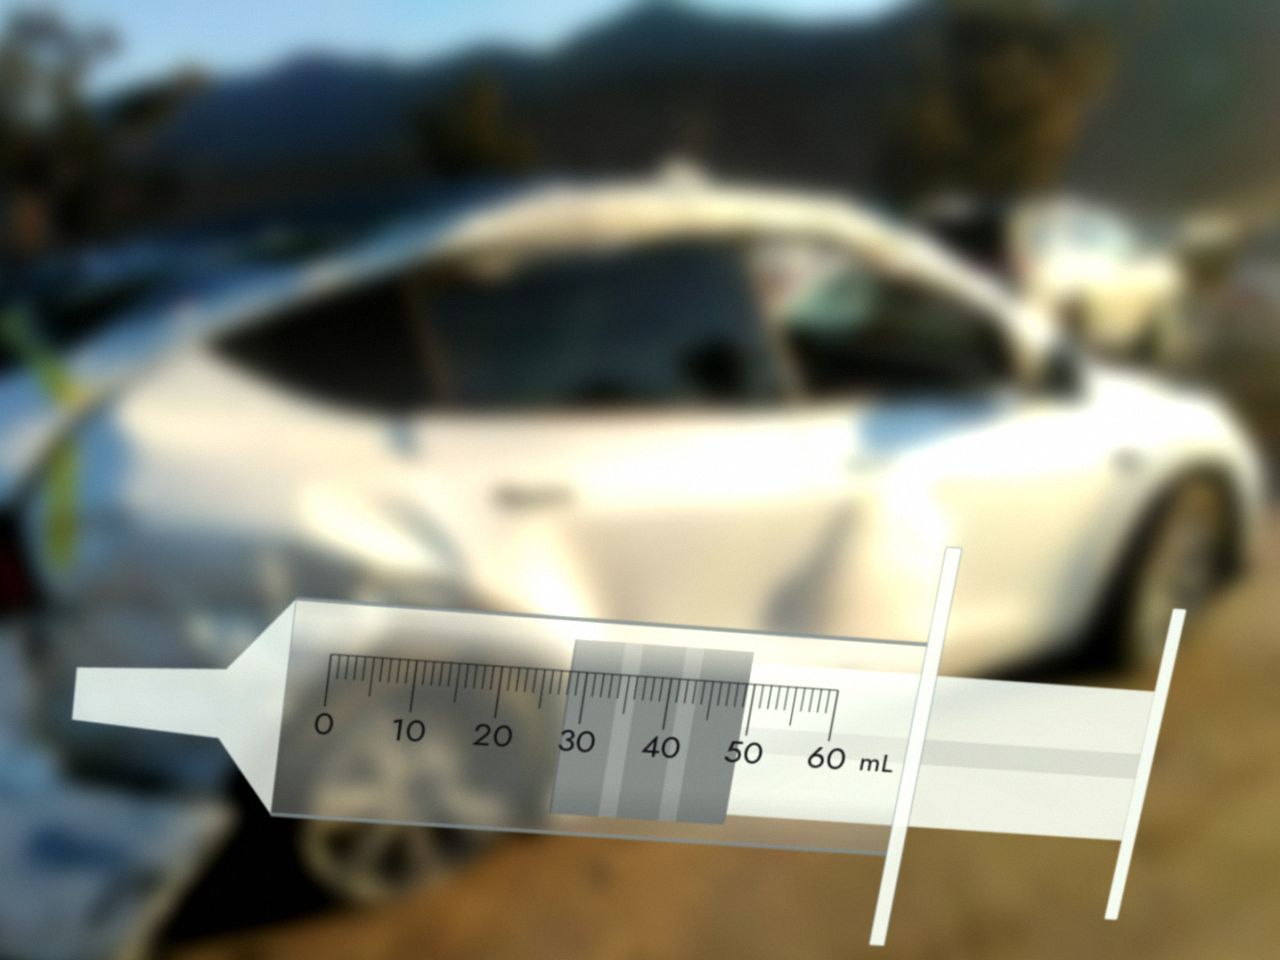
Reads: 28; mL
